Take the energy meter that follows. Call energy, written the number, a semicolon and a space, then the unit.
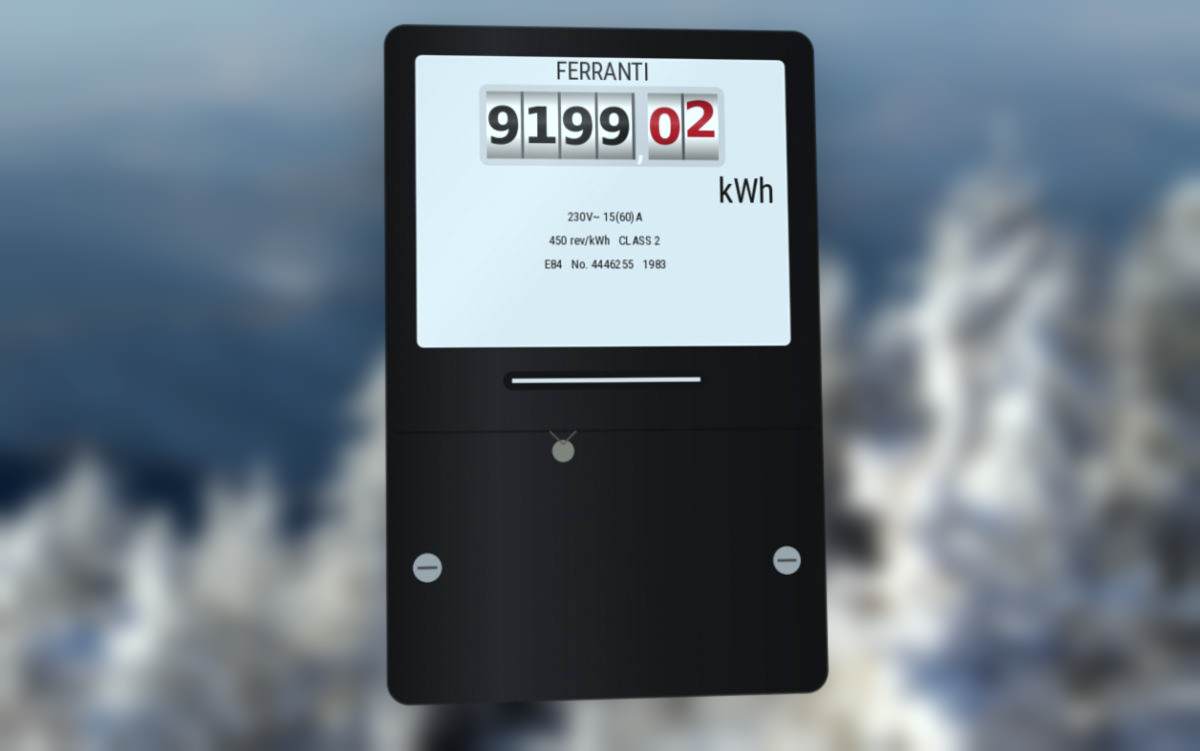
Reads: 9199.02; kWh
